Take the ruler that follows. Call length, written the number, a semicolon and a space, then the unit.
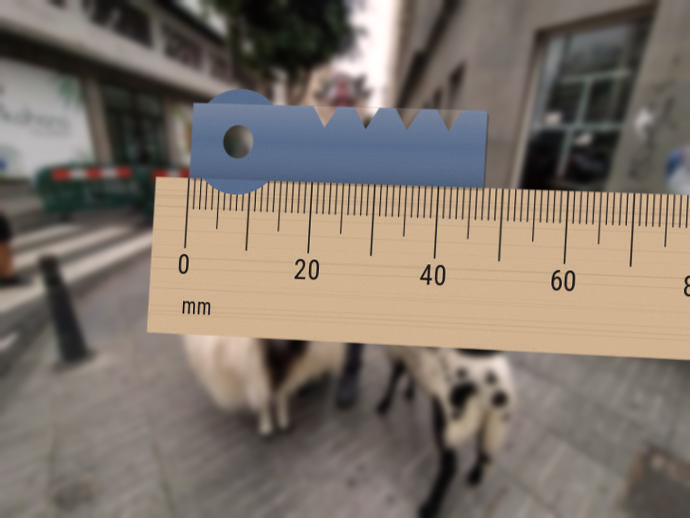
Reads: 47; mm
